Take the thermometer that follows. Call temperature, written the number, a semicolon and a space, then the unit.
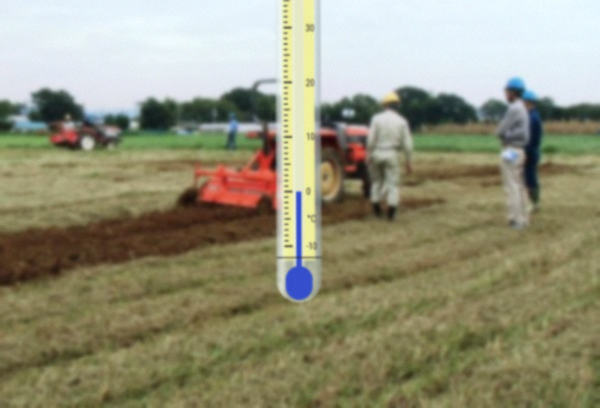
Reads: 0; °C
